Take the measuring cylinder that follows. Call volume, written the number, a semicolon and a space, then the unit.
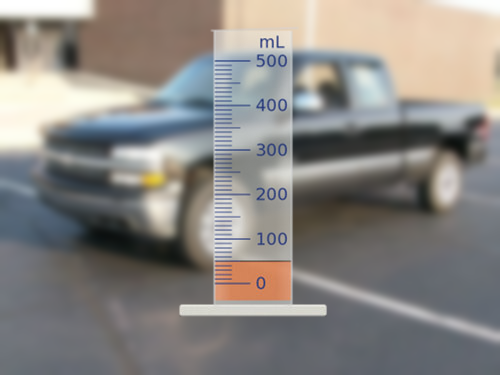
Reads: 50; mL
